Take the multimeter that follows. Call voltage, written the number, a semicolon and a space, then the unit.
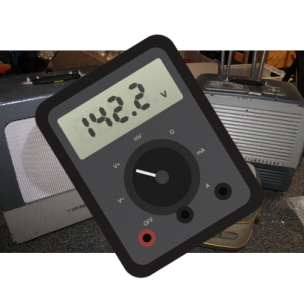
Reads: 142.2; V
